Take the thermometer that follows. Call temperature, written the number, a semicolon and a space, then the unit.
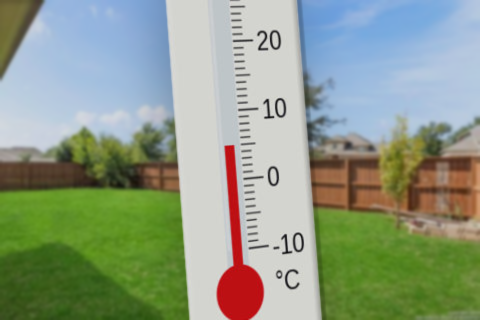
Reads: 5; °C
